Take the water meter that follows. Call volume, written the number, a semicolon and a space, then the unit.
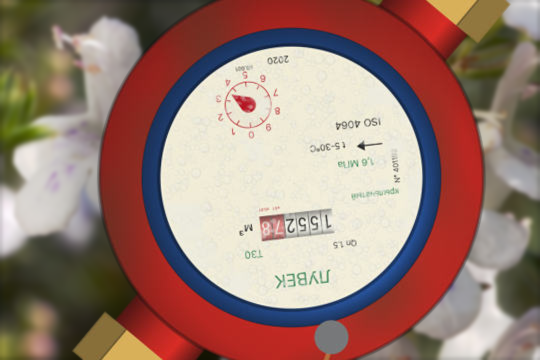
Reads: 1552.783; m³
